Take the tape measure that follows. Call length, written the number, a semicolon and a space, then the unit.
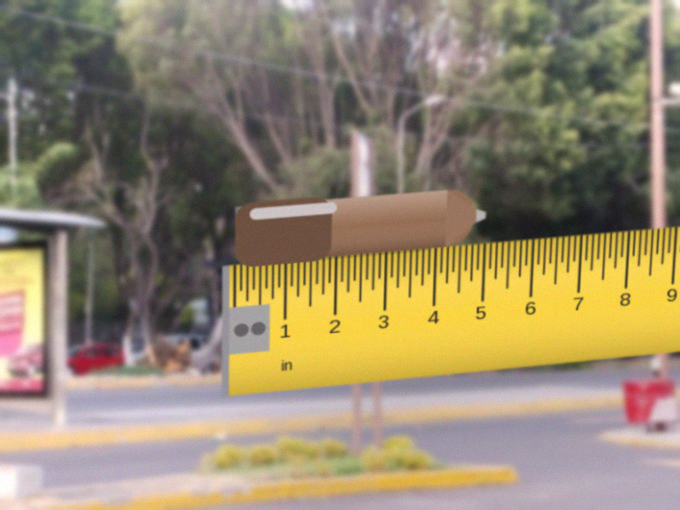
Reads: 5; in
